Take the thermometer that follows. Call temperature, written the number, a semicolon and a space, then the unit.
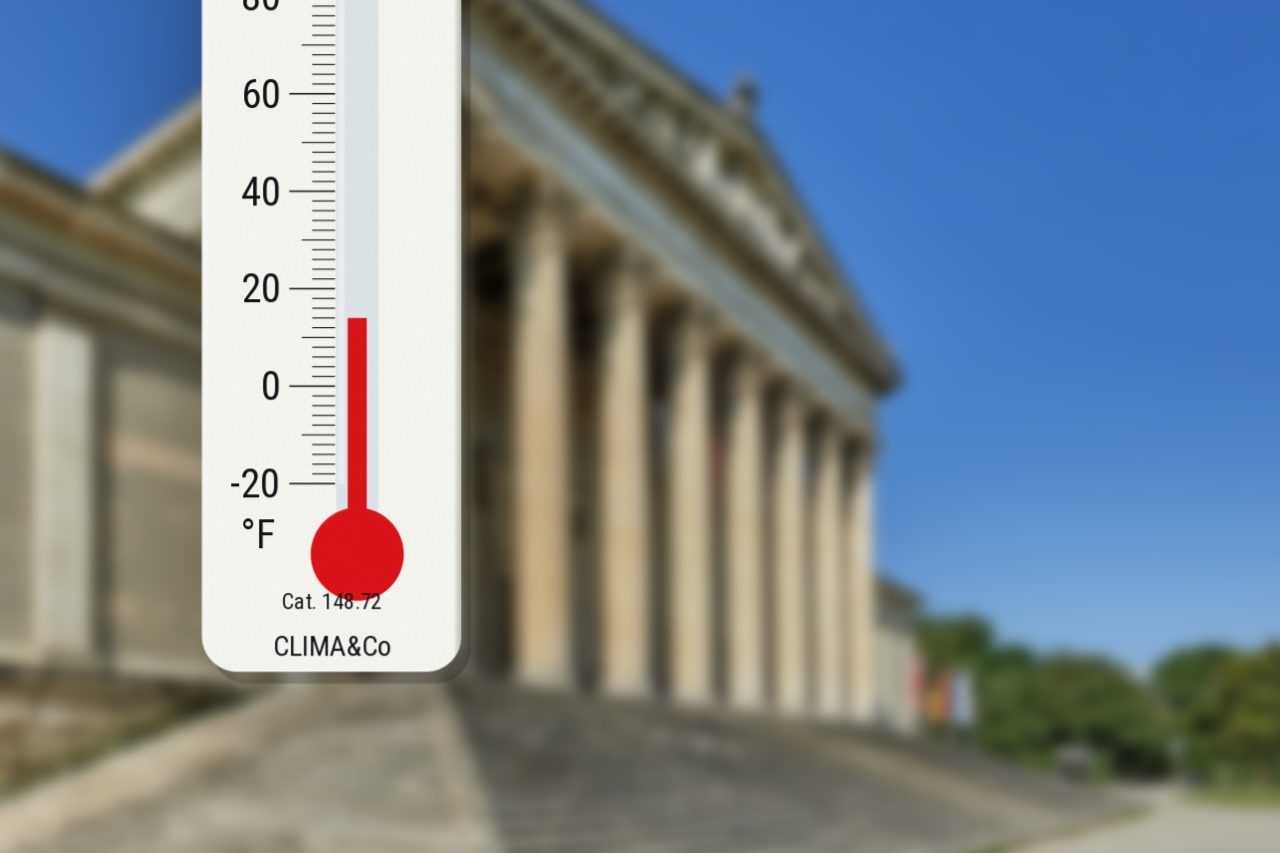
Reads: 14; °F
